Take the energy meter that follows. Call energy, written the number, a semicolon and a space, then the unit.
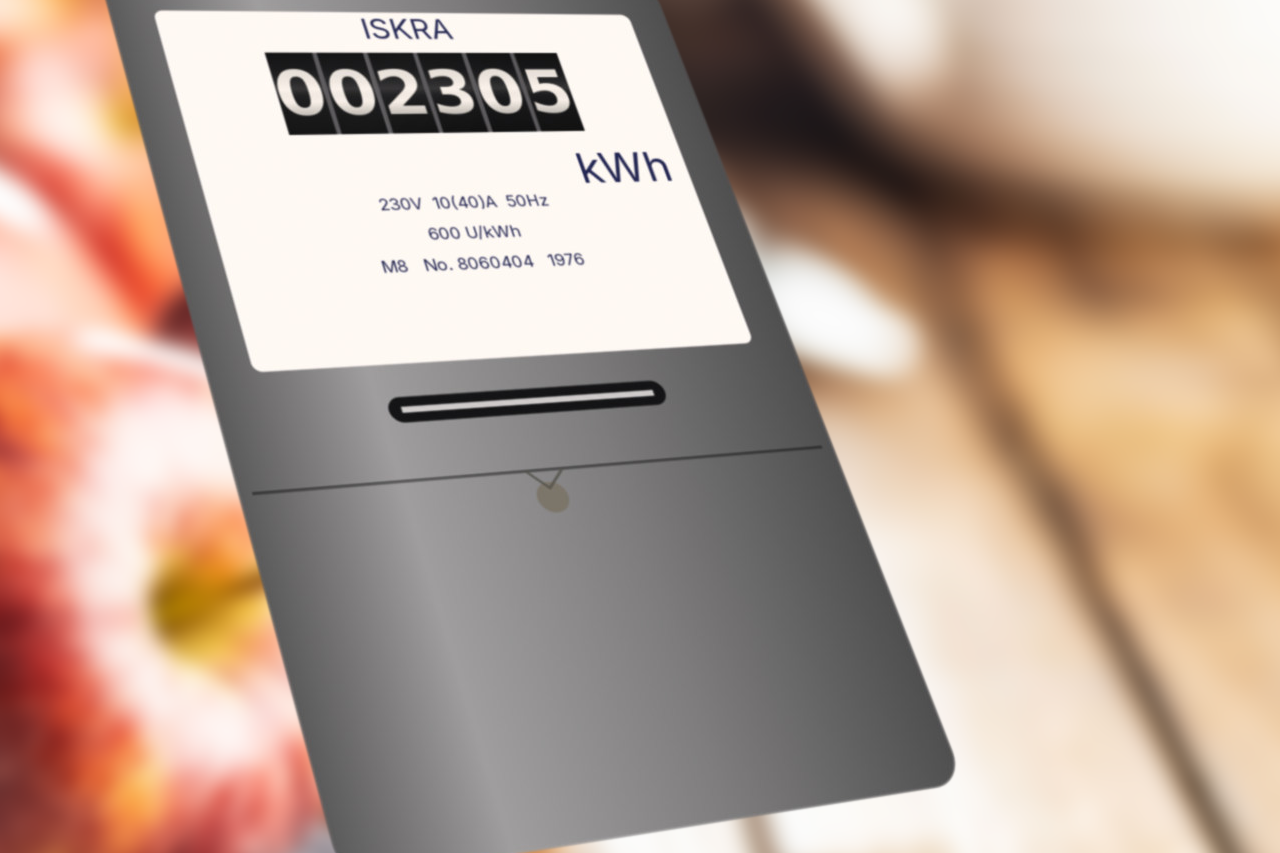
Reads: 2305; kWh
